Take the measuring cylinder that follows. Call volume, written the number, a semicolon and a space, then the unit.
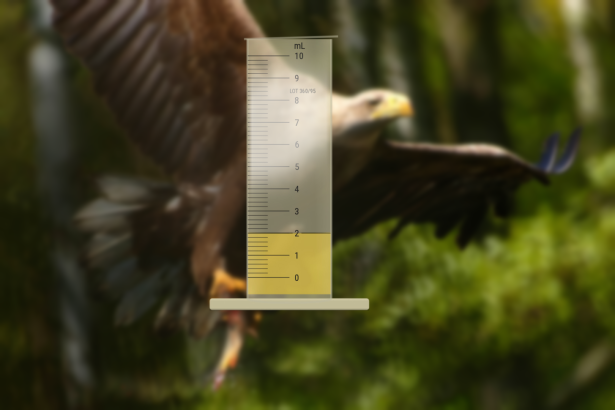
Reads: 2; mL
